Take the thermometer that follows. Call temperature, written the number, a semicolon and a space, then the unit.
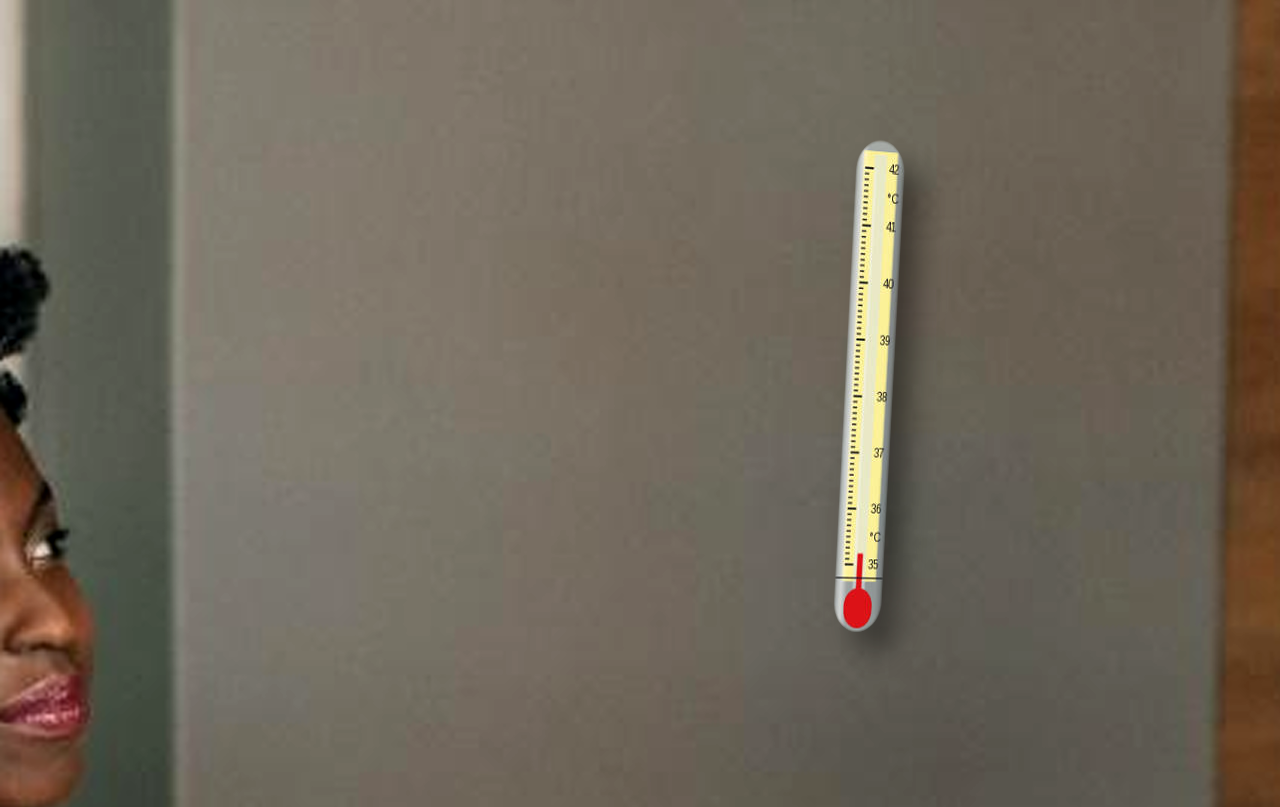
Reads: 35.2; °C
